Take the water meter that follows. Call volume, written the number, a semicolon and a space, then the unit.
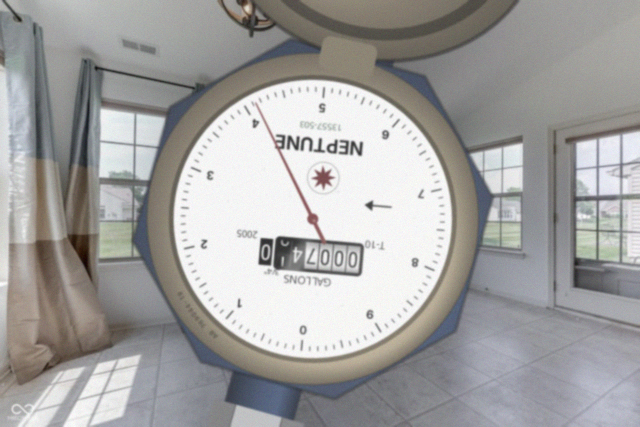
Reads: 7414.1; gal
